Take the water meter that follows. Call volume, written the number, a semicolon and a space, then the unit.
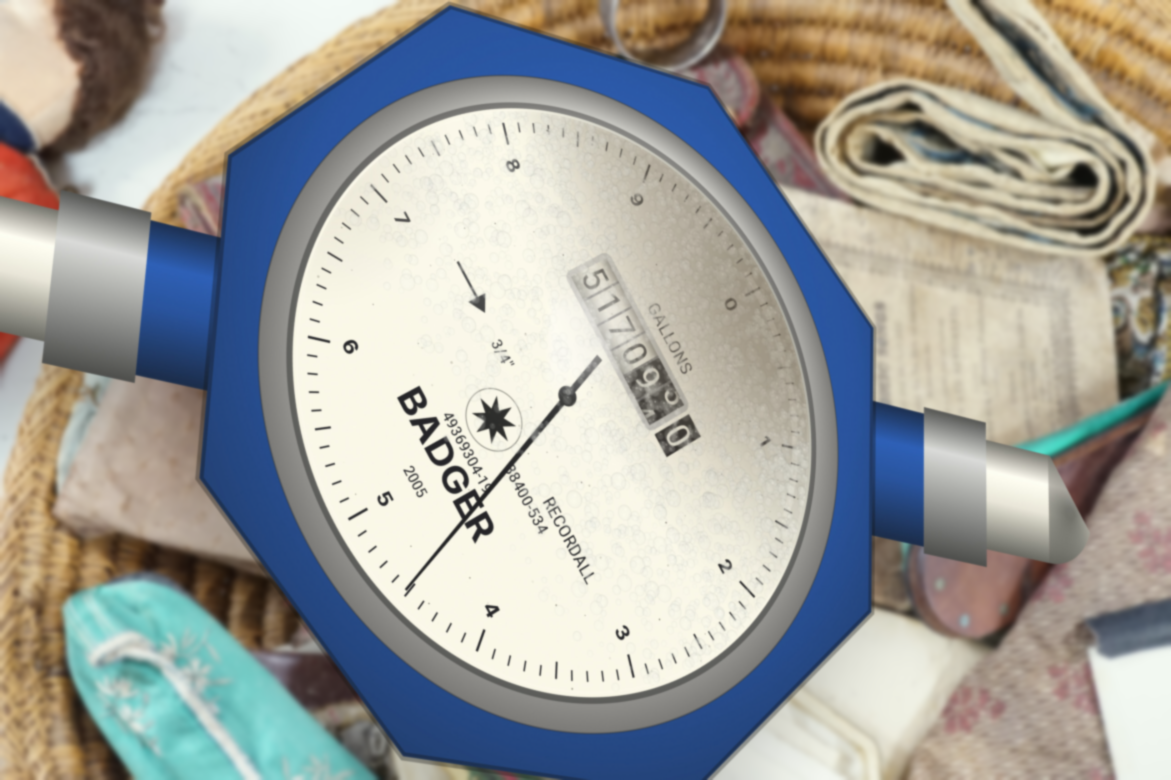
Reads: 5170934.5; gal
